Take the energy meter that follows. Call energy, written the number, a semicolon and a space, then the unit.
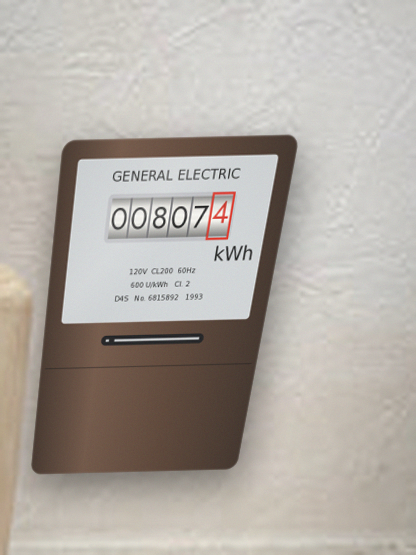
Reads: 807.4; kWh
